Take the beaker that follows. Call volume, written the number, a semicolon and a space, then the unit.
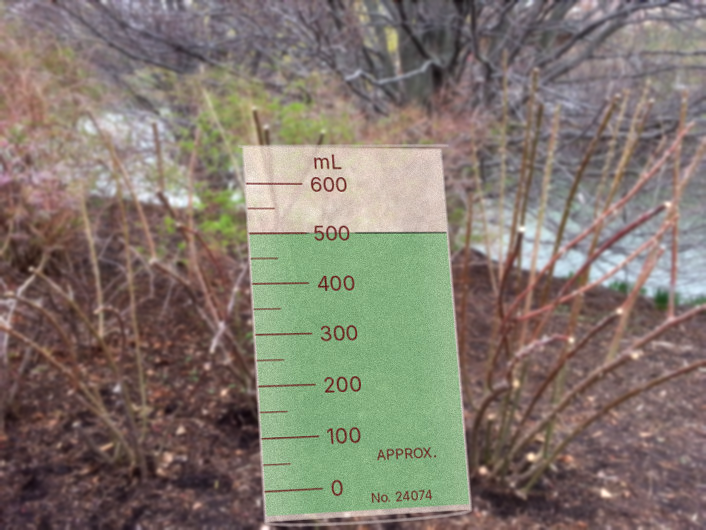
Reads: 500; mL
